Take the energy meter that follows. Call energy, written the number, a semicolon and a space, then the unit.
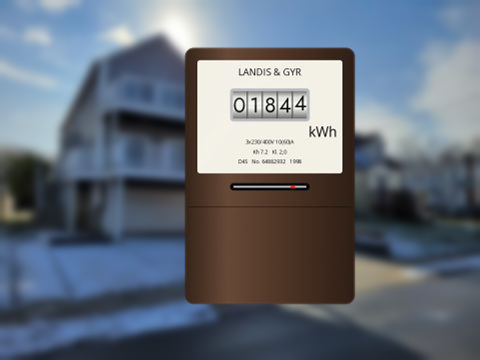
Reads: 1844; kWh
